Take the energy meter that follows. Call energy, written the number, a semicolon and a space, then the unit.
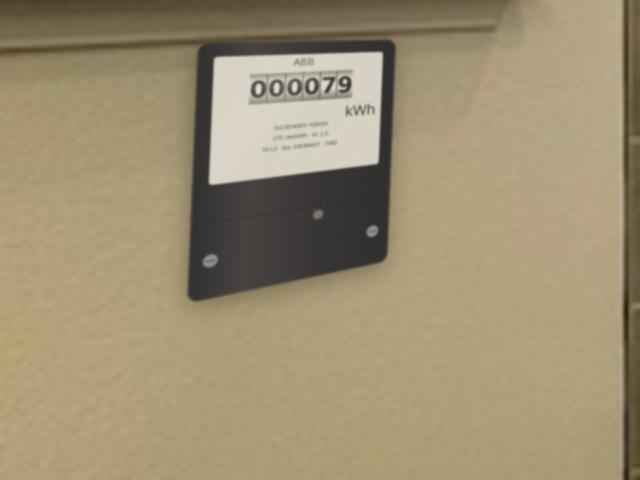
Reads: 79; kWh
